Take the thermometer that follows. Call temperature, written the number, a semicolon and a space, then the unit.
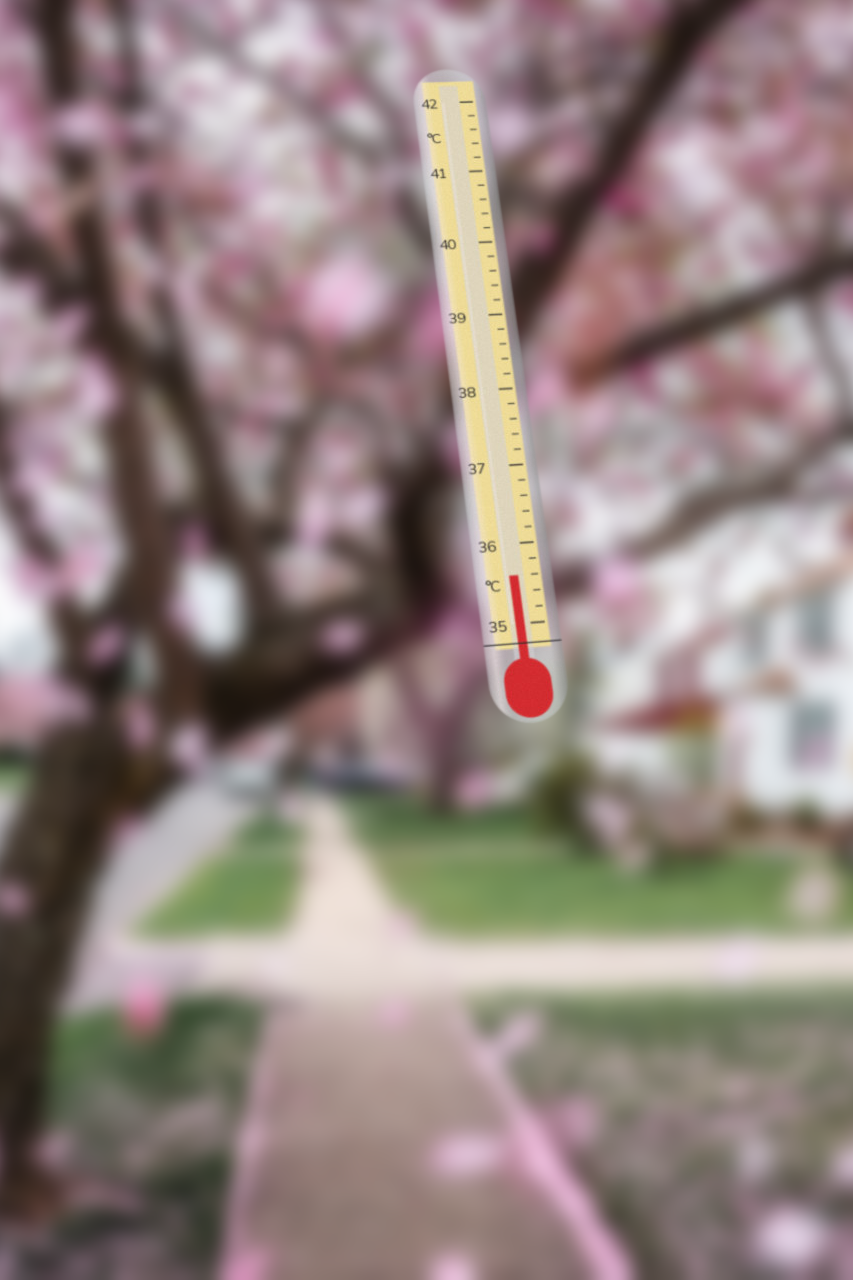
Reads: 35.6; °C
